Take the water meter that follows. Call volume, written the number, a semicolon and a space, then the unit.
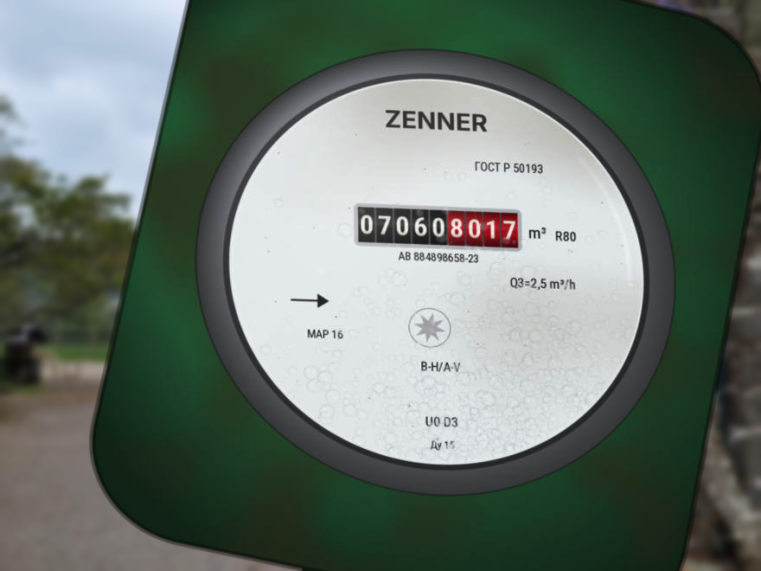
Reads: 7060.8017; m³
